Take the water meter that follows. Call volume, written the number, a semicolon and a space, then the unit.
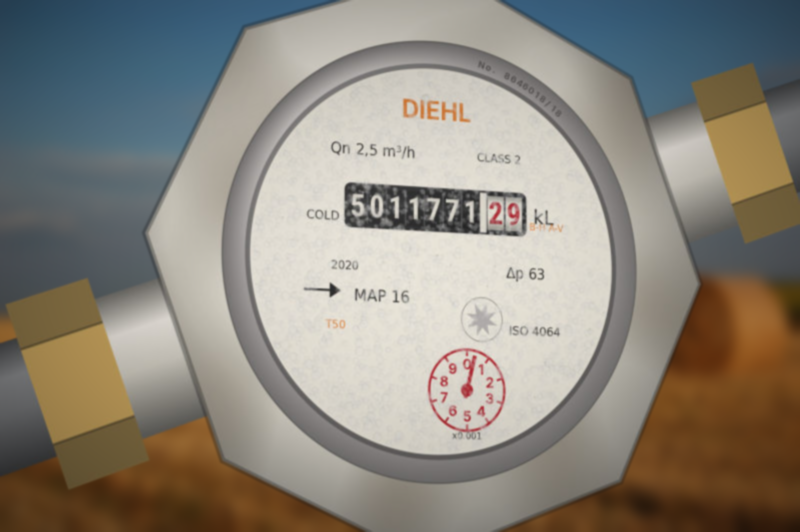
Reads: 5011771.290; kL
